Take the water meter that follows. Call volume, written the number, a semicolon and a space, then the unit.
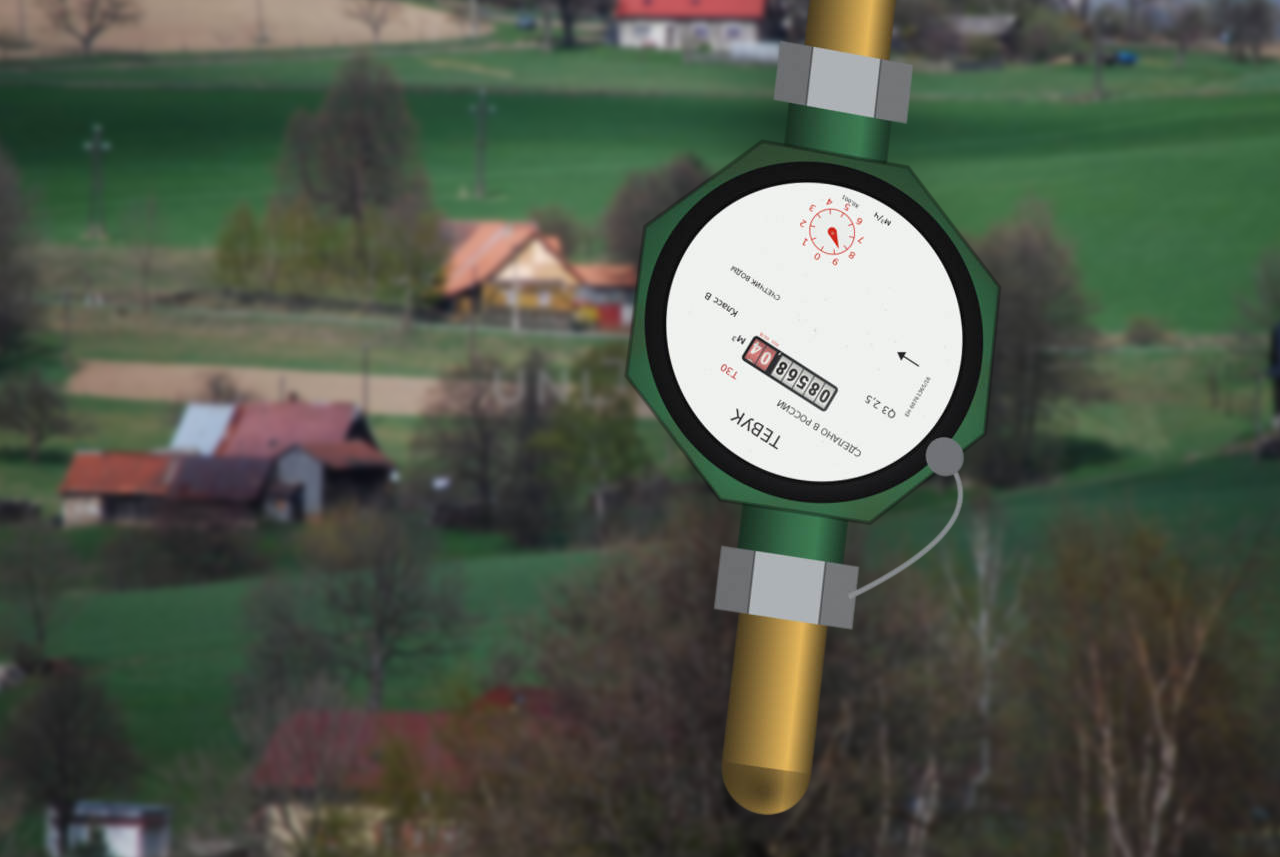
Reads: 8568.038; m³
